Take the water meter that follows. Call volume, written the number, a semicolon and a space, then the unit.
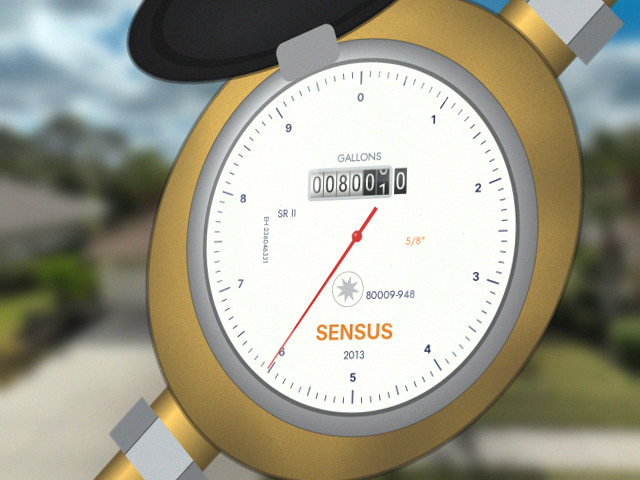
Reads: 80006.0; gal
